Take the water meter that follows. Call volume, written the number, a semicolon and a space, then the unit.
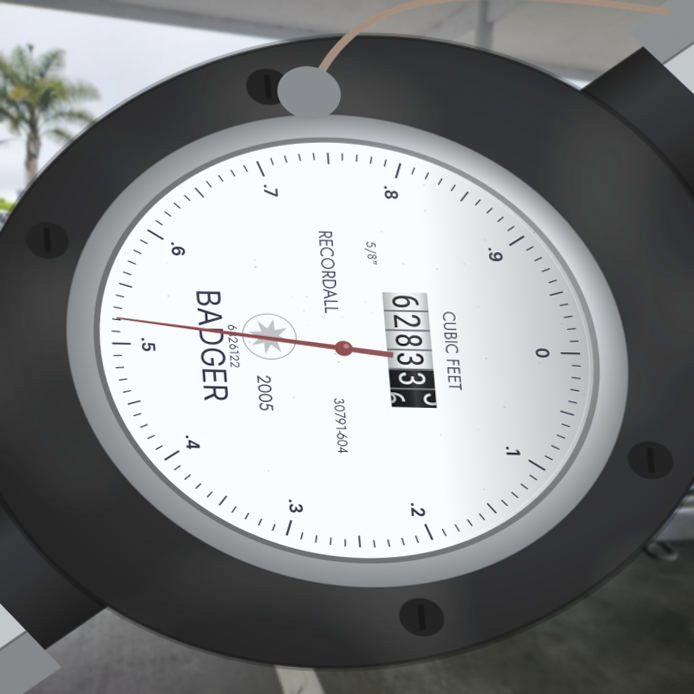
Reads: 628335.52; ft³
